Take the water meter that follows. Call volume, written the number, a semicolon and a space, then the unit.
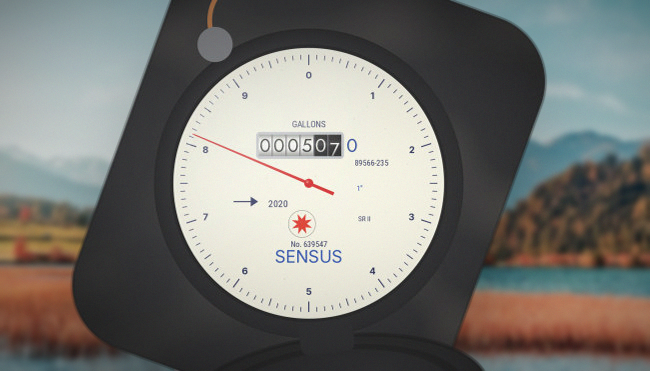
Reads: 5068.1; gal
